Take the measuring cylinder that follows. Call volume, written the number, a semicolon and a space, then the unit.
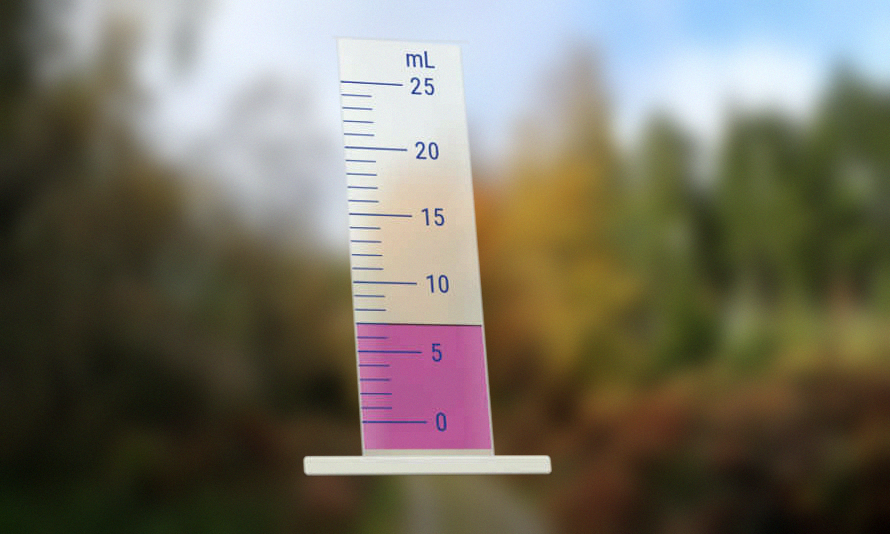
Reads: 7; mL
